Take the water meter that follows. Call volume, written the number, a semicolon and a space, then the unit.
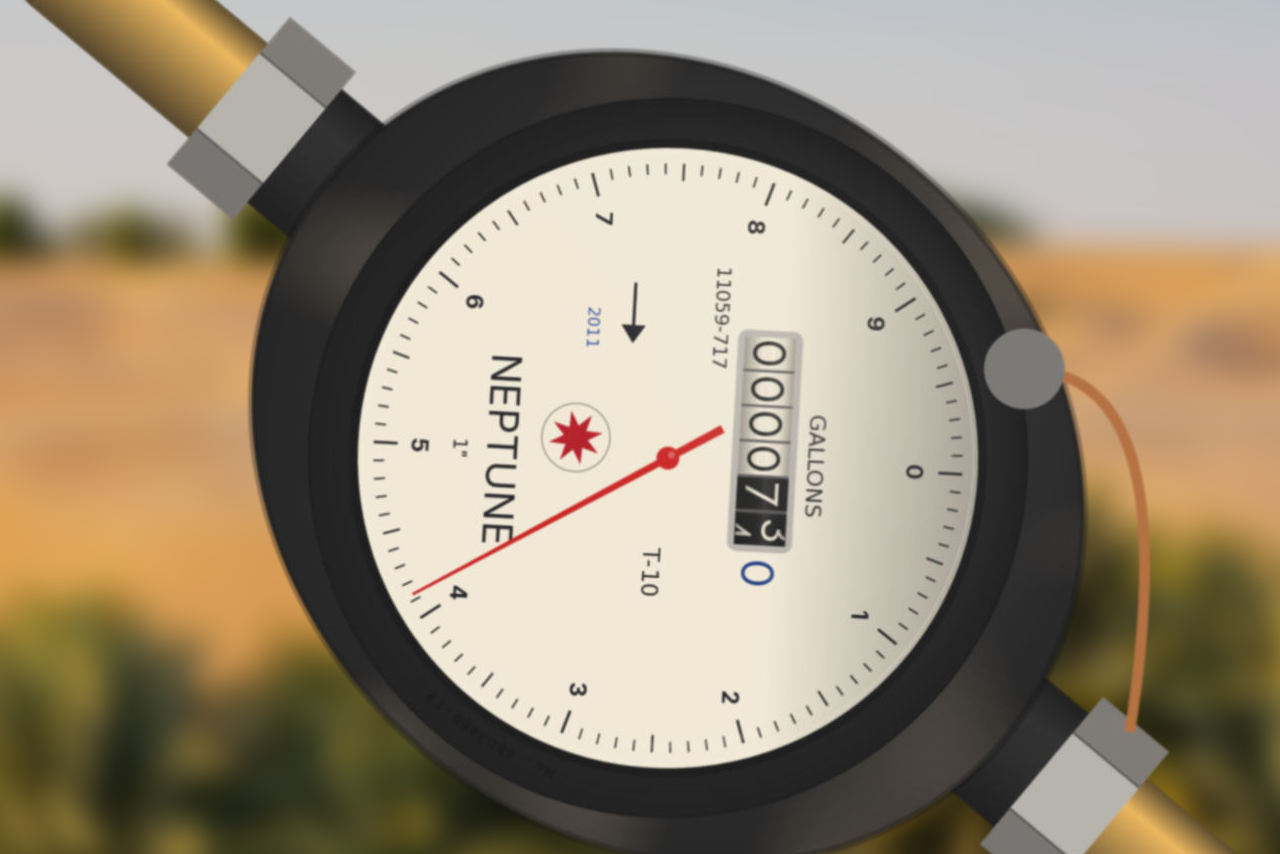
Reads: 734.1; gal
